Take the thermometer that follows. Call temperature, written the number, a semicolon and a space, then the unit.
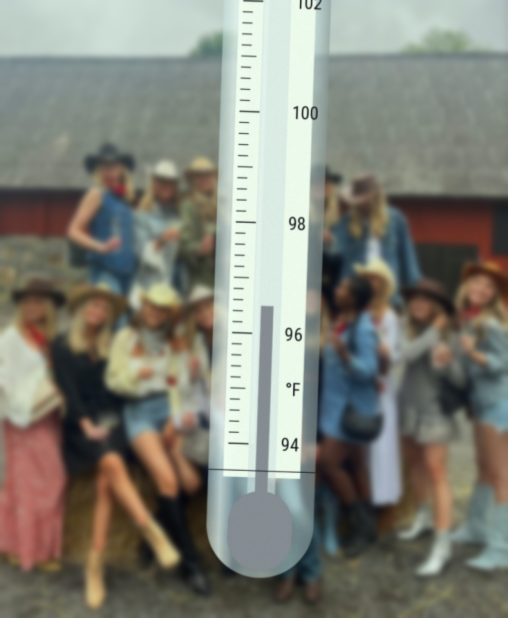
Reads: 96.5; °F
